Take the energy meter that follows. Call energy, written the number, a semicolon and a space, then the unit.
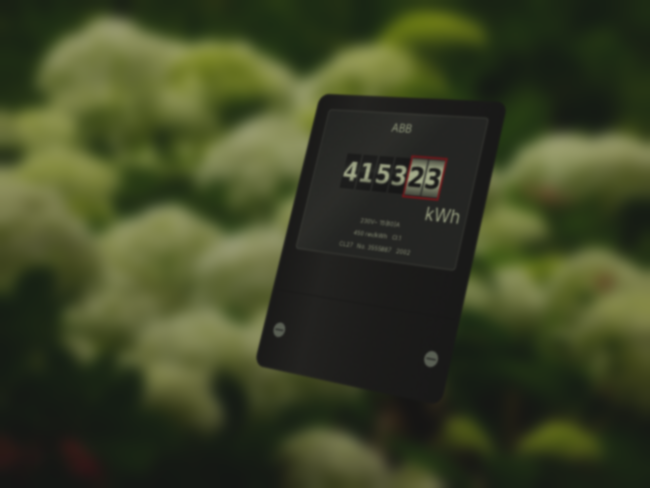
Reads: 4153.23; kWh
